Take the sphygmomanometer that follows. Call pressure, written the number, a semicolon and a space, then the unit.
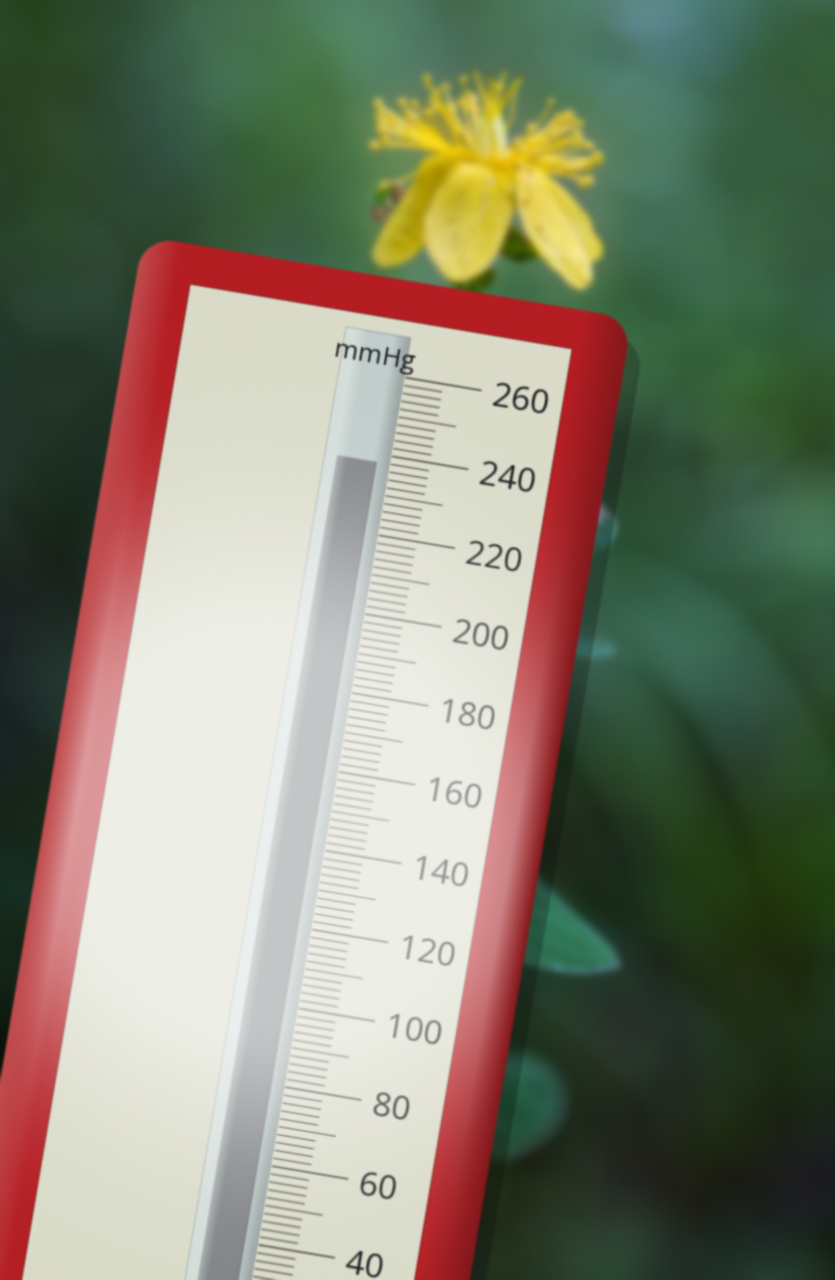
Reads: 238; mmHg
